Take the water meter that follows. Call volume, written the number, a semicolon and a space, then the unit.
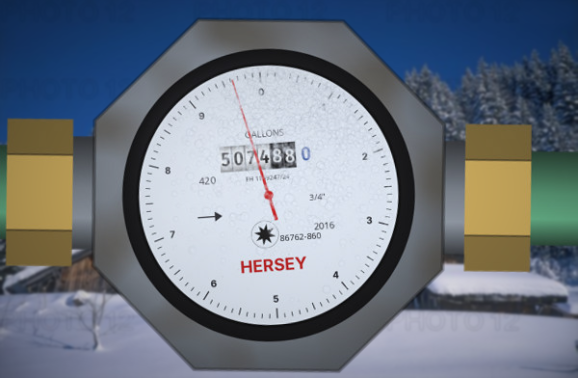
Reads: 5074879.6; gal
